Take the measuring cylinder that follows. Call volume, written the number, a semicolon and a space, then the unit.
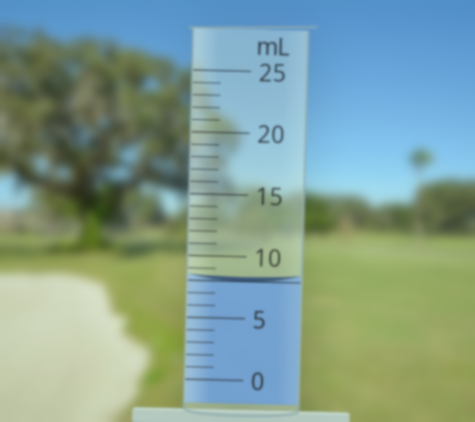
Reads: 8; mL
